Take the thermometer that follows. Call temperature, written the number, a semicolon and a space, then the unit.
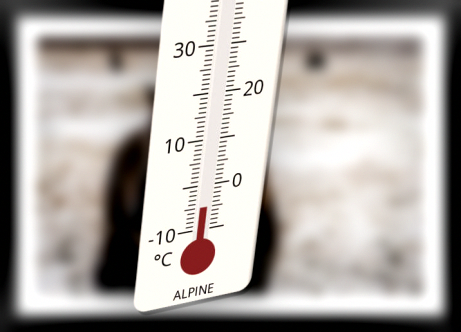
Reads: -5; °C
